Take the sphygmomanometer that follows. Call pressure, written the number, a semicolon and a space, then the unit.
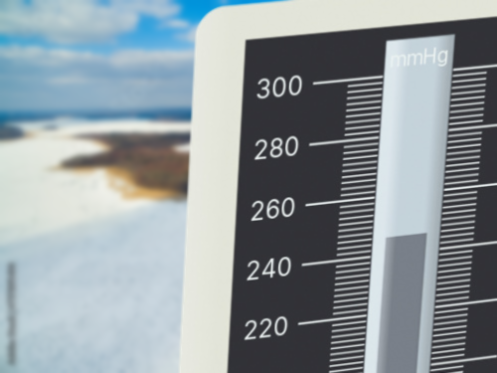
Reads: 246; mmHg
